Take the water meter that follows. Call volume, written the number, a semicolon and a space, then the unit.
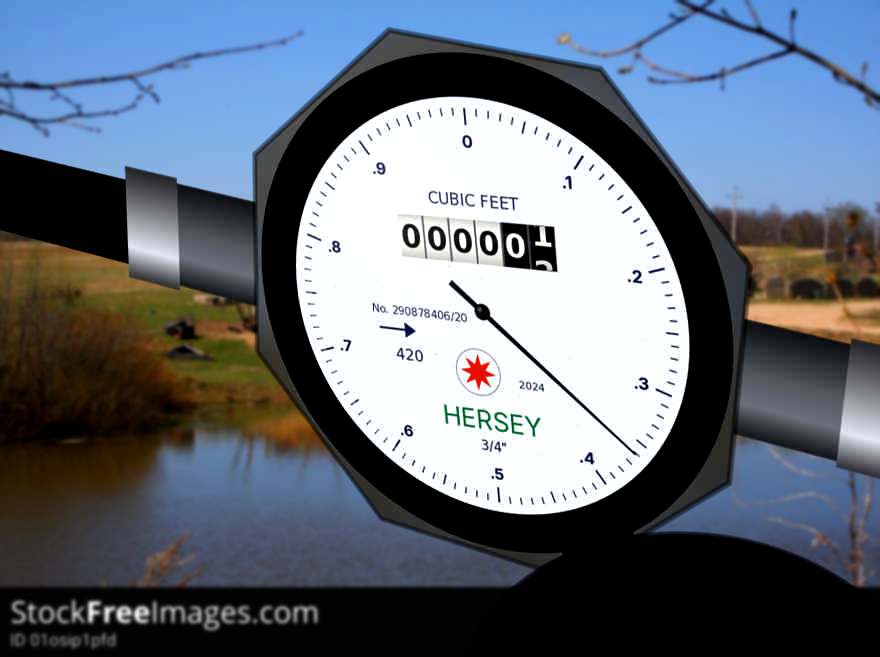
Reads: 1.36; ft³
